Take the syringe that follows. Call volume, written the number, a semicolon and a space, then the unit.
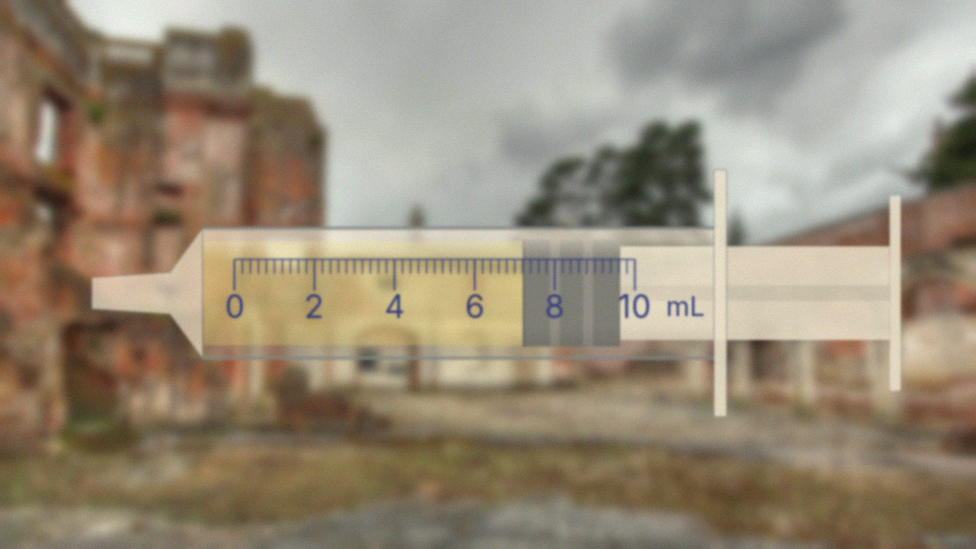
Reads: 7.2; mL
